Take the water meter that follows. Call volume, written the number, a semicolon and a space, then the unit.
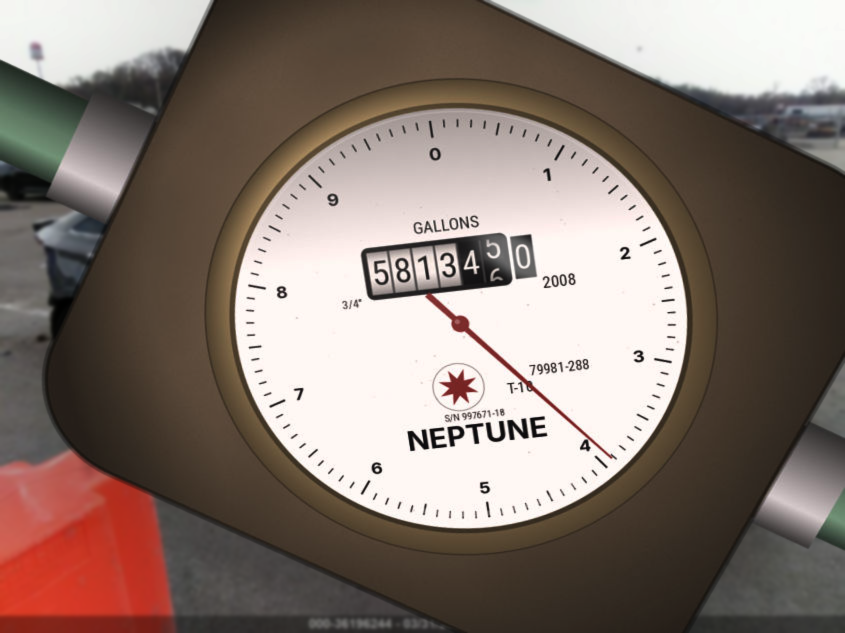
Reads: 5813453.9; gal
